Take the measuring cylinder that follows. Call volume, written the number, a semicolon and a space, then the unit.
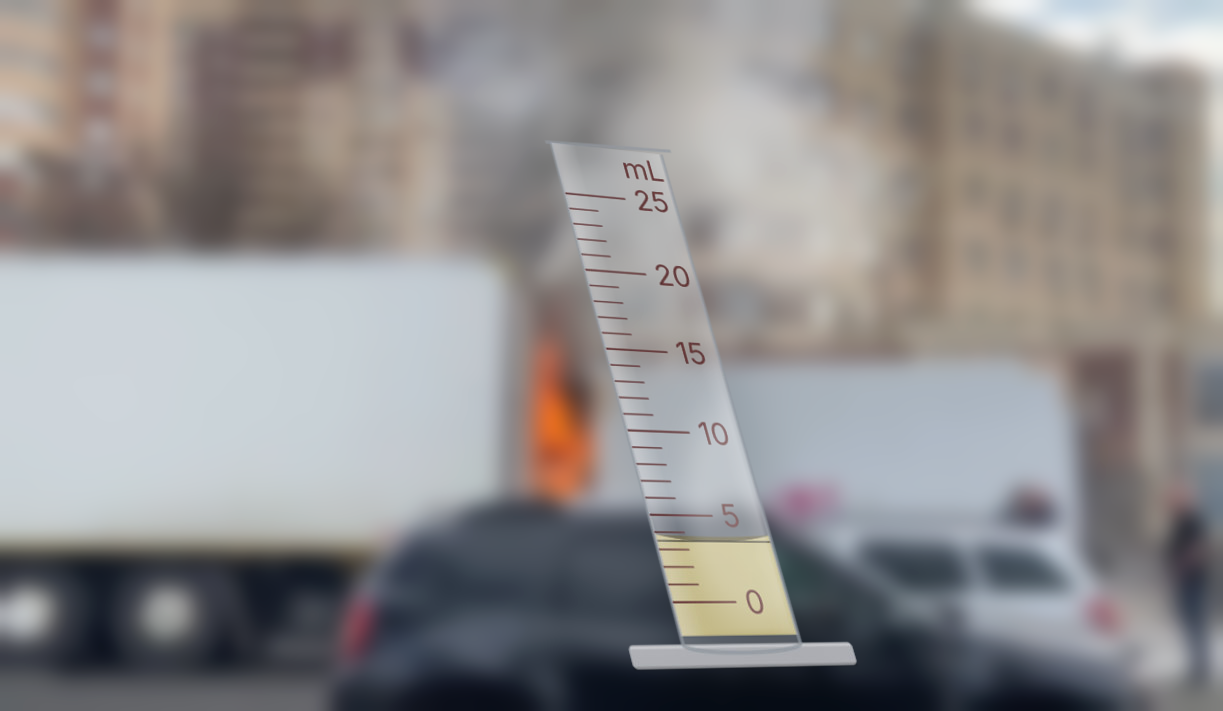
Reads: 3.5; mL
